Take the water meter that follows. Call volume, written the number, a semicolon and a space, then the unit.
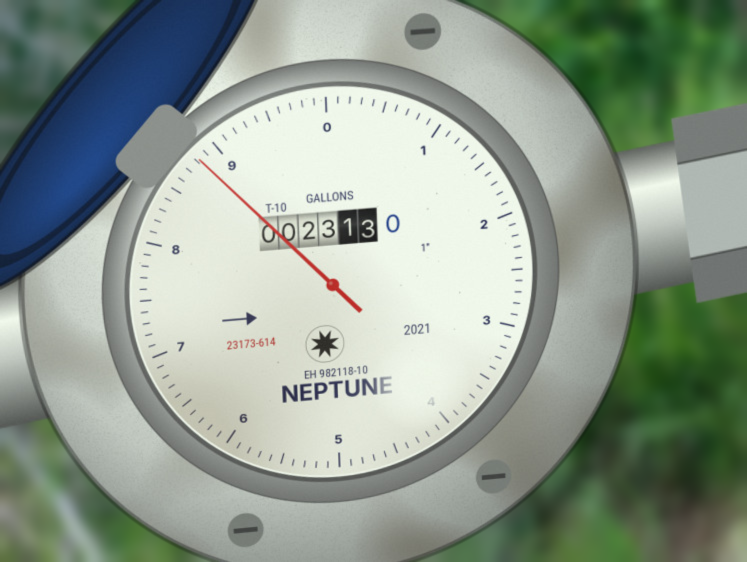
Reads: 23128.8; gal
